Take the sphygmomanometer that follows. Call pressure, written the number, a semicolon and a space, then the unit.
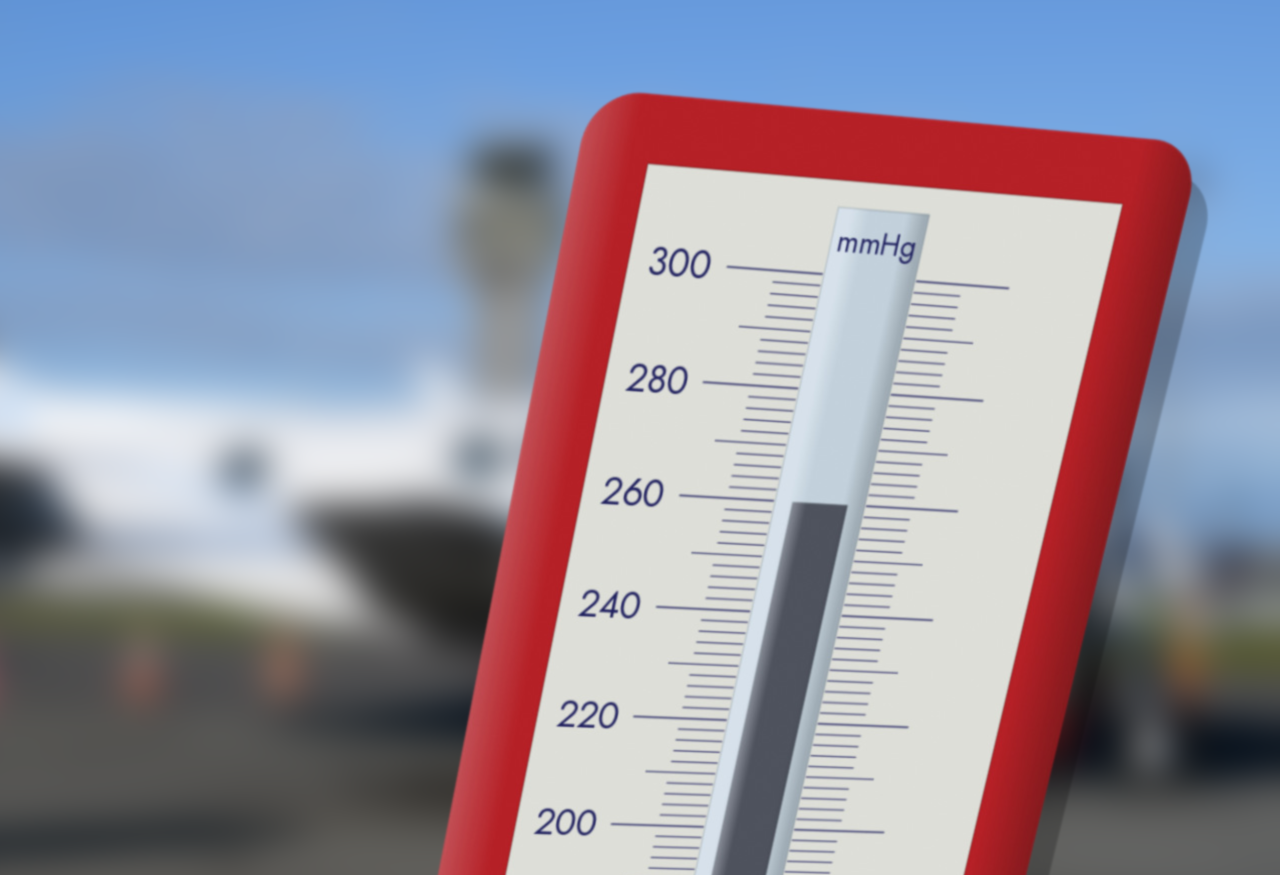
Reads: 260; mmHg
